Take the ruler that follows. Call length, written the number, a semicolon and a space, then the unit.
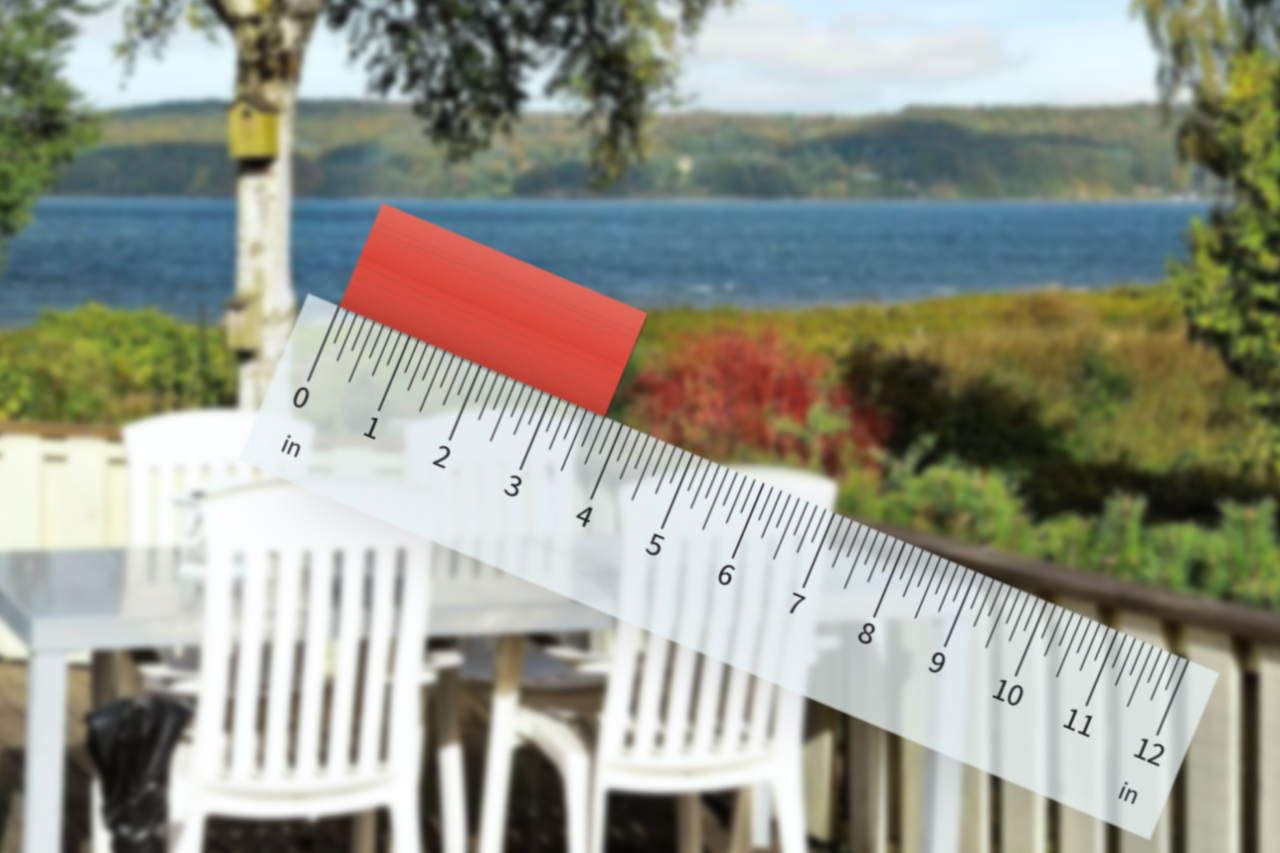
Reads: 3.75; in
